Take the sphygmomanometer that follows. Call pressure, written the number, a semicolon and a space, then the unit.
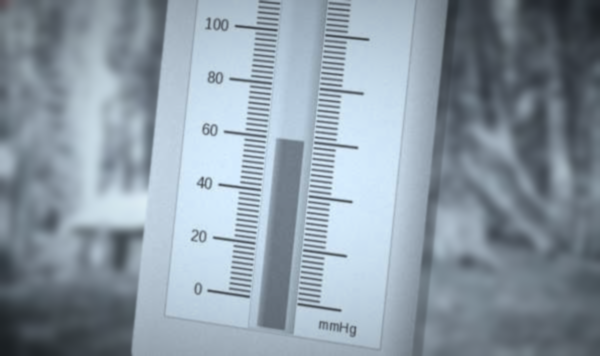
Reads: 60; mmHg
